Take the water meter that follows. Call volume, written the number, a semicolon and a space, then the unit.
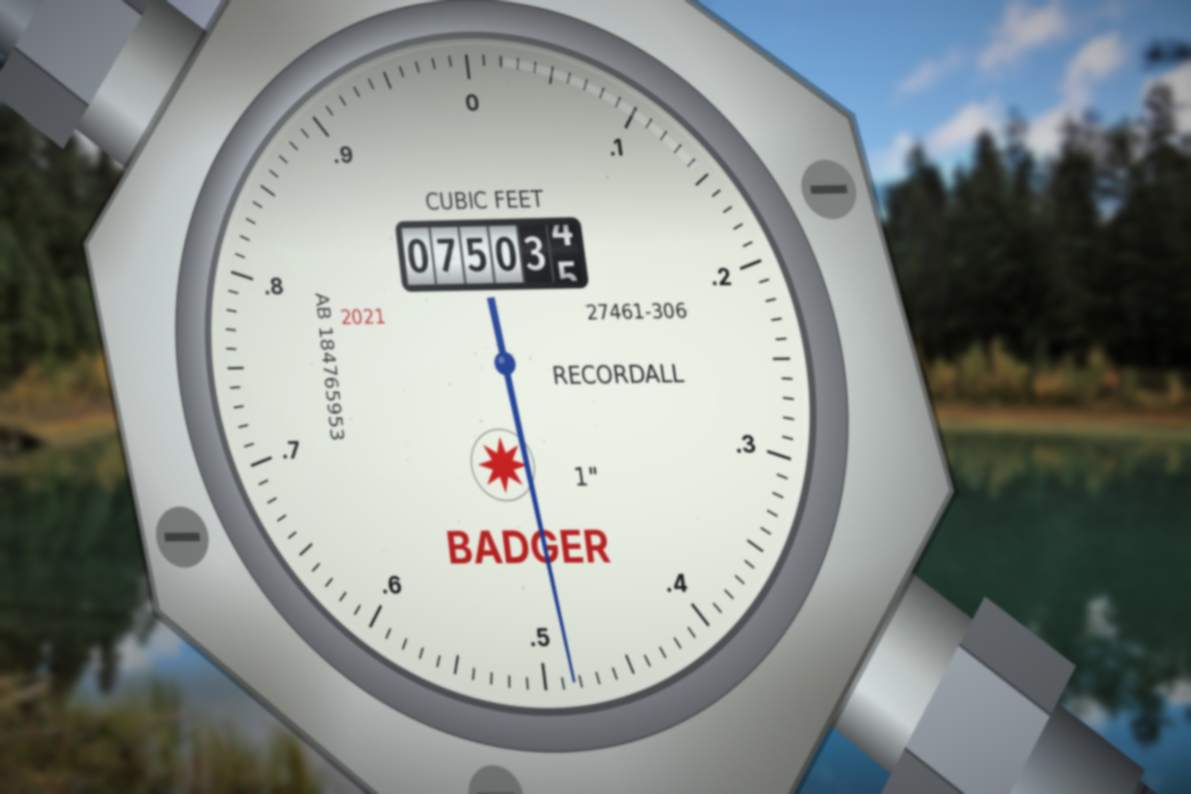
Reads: 75034.48; ft³
